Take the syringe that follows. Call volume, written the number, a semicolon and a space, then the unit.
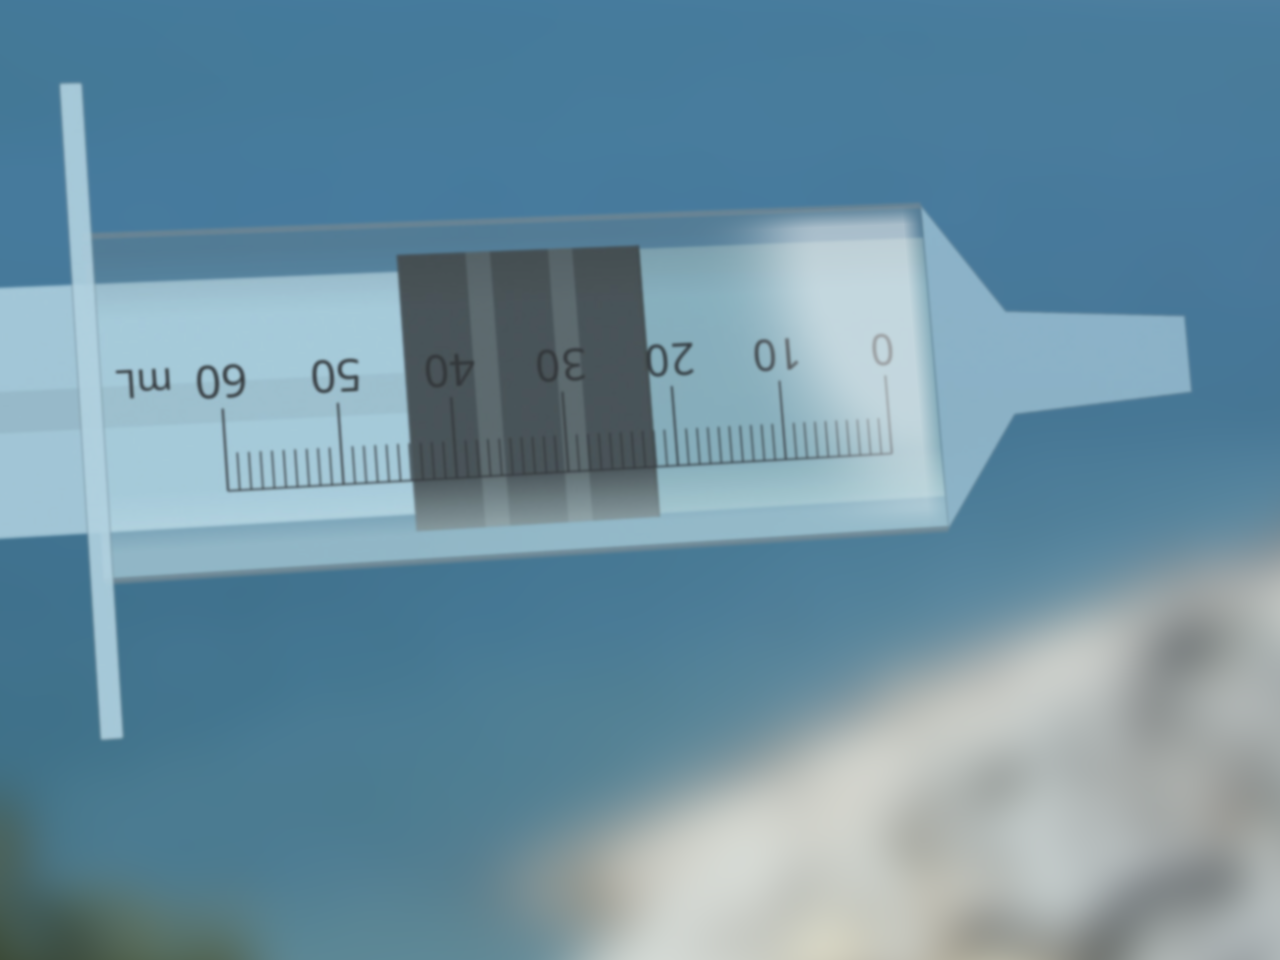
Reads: 22; mL
